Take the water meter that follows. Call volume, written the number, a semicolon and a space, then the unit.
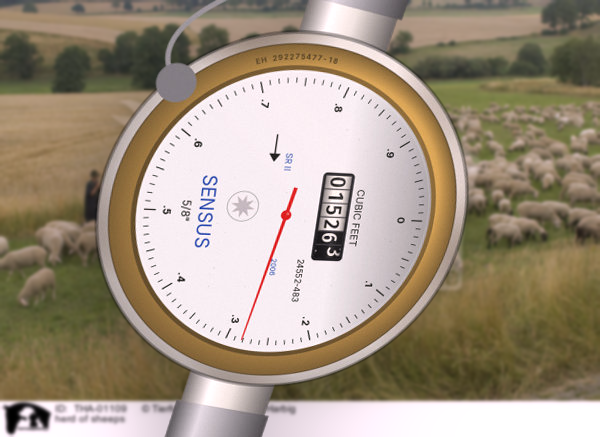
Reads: 15263.28; ft³
